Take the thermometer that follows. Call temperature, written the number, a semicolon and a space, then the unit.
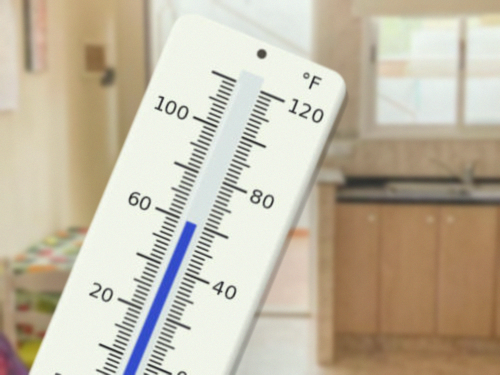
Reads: 60; °F
